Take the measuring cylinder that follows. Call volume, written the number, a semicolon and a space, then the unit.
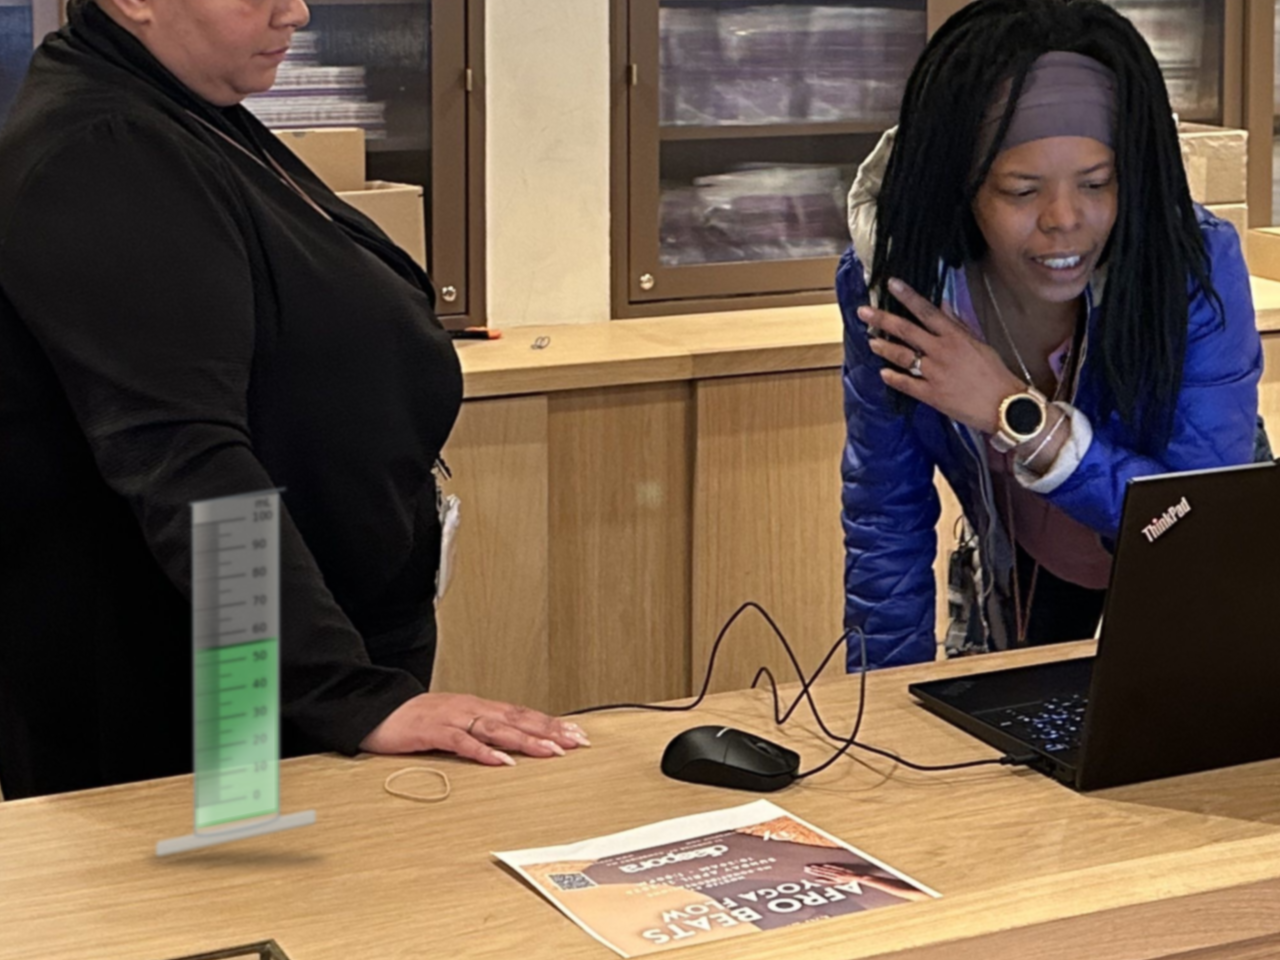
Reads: 55; mL
